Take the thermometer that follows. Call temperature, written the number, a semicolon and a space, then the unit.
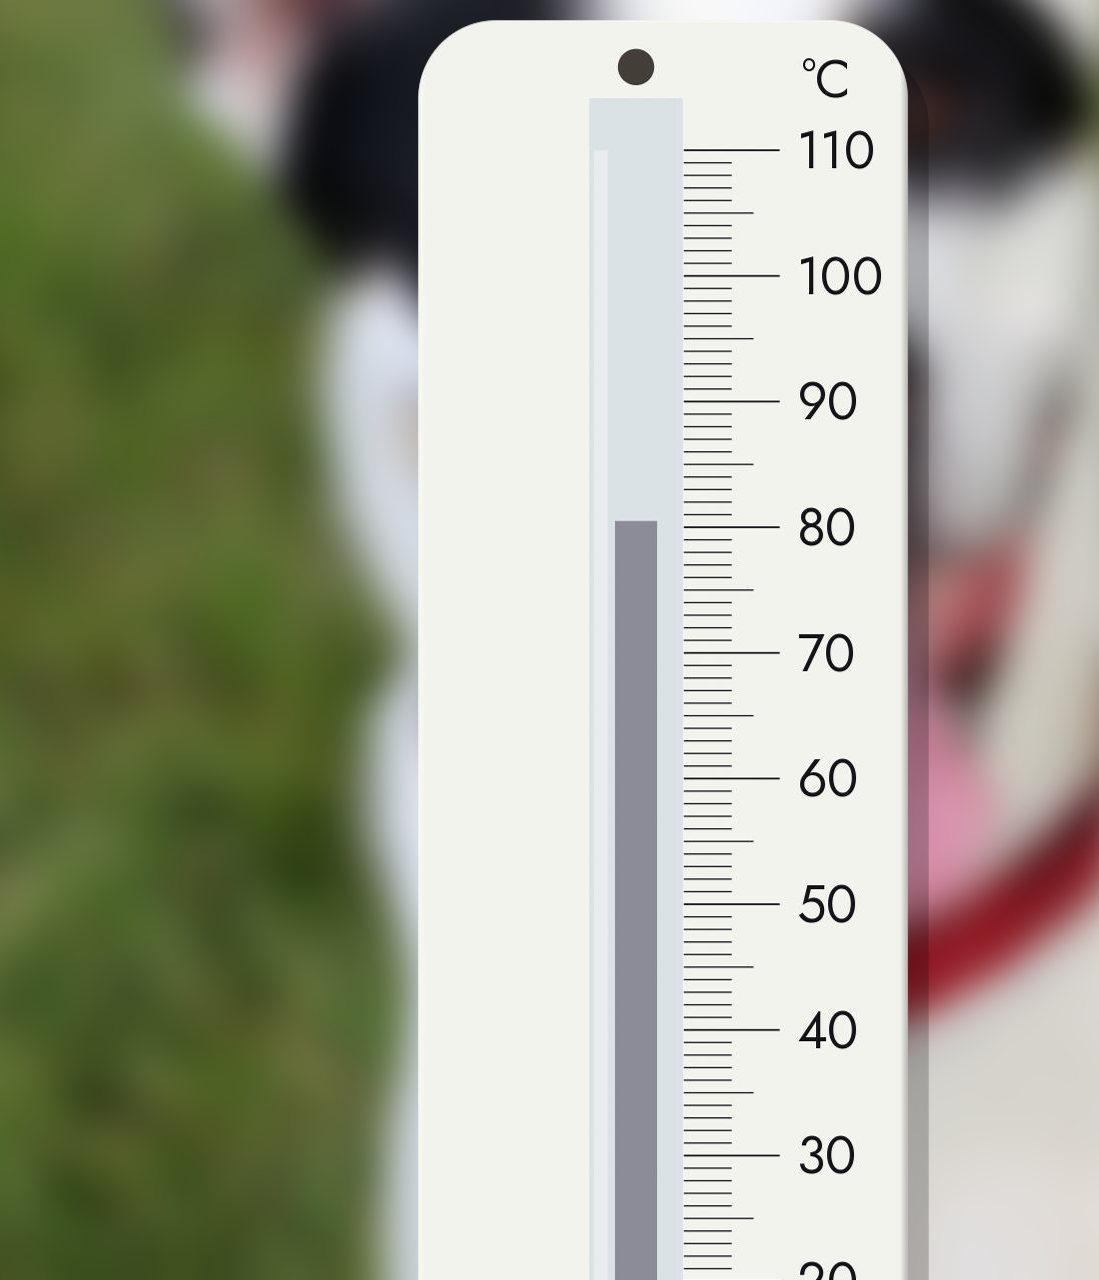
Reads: 80.5; °C
